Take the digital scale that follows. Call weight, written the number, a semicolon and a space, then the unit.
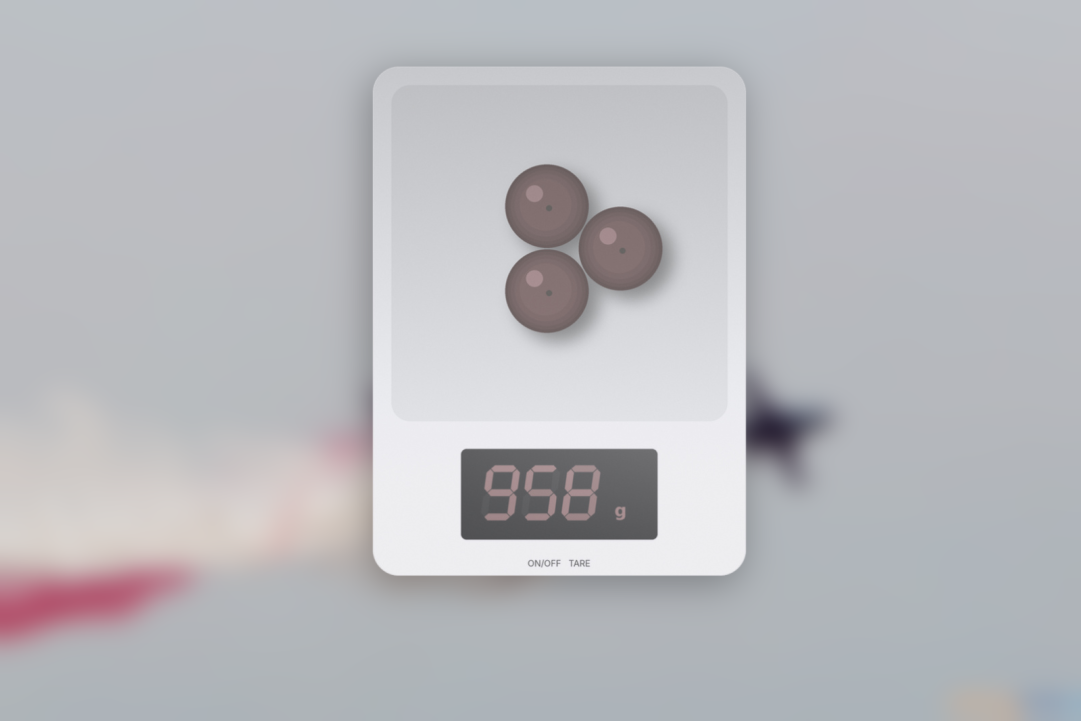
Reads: 958; g
